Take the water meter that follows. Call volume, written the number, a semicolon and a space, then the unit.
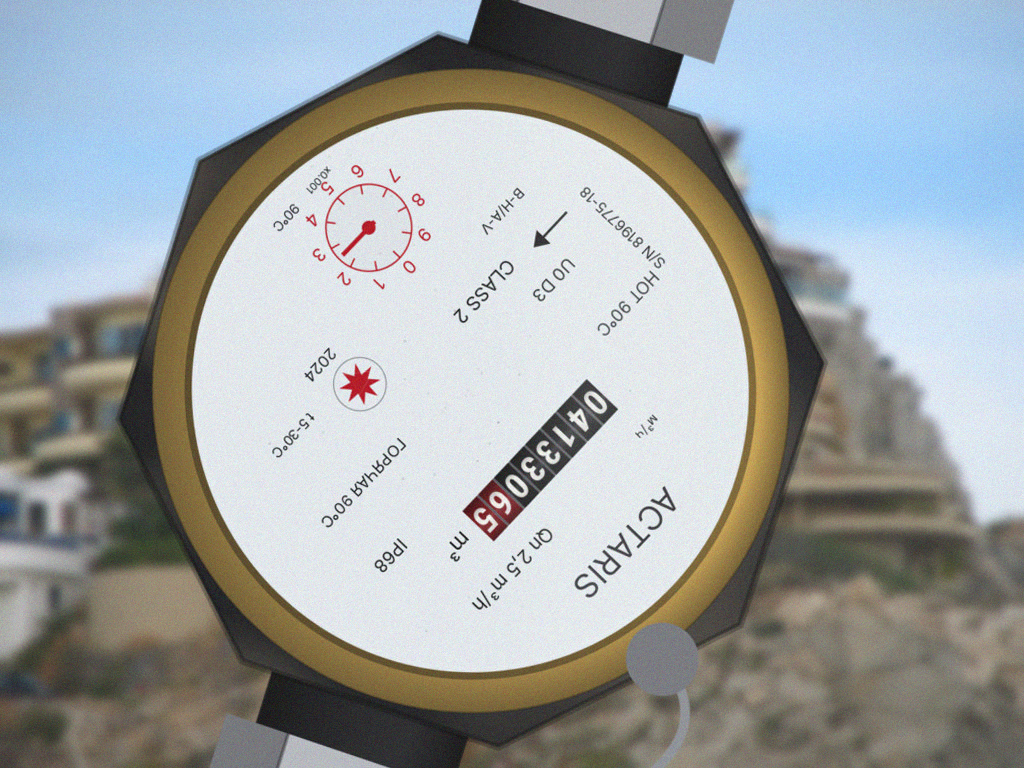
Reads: 41330.652; m³
